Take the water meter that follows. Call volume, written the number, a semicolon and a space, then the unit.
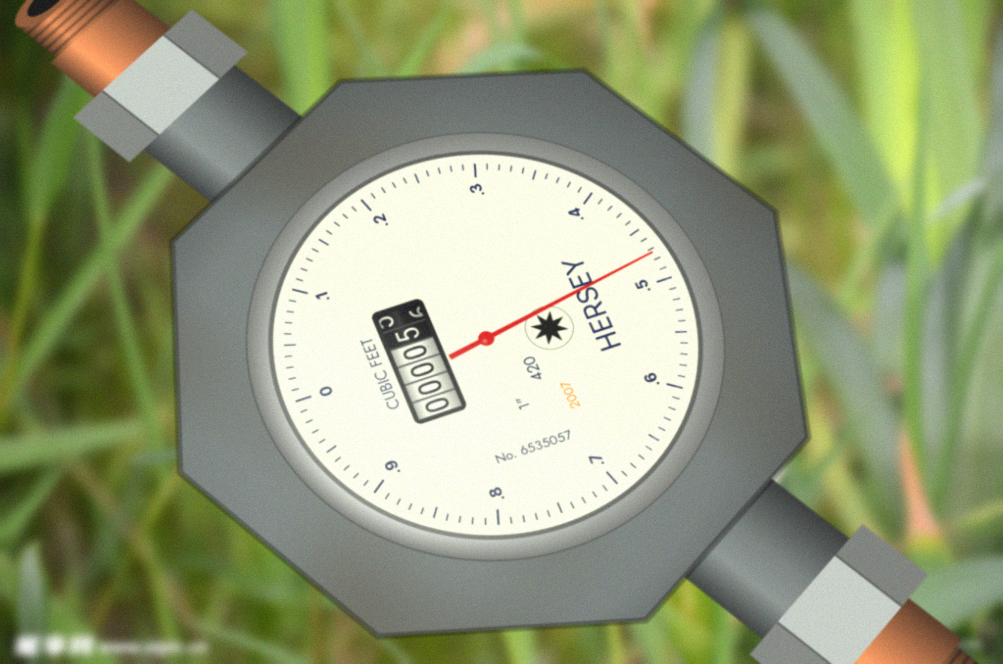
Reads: 55.47; ft³
